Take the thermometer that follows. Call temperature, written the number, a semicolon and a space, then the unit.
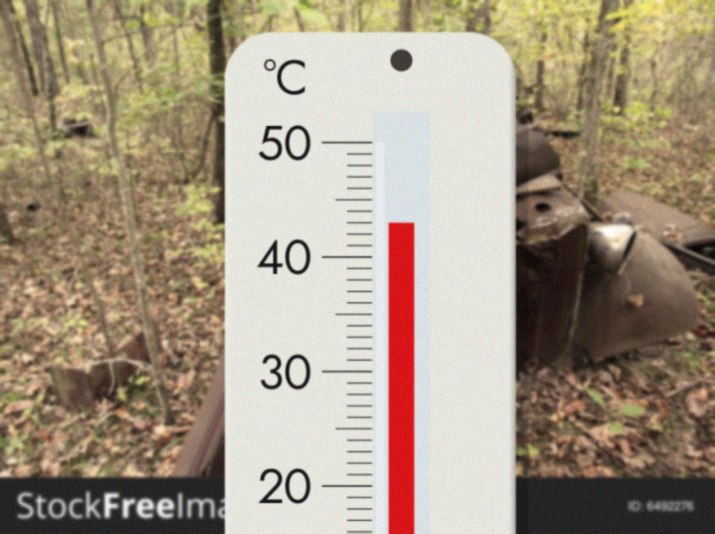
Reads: 43; °C
